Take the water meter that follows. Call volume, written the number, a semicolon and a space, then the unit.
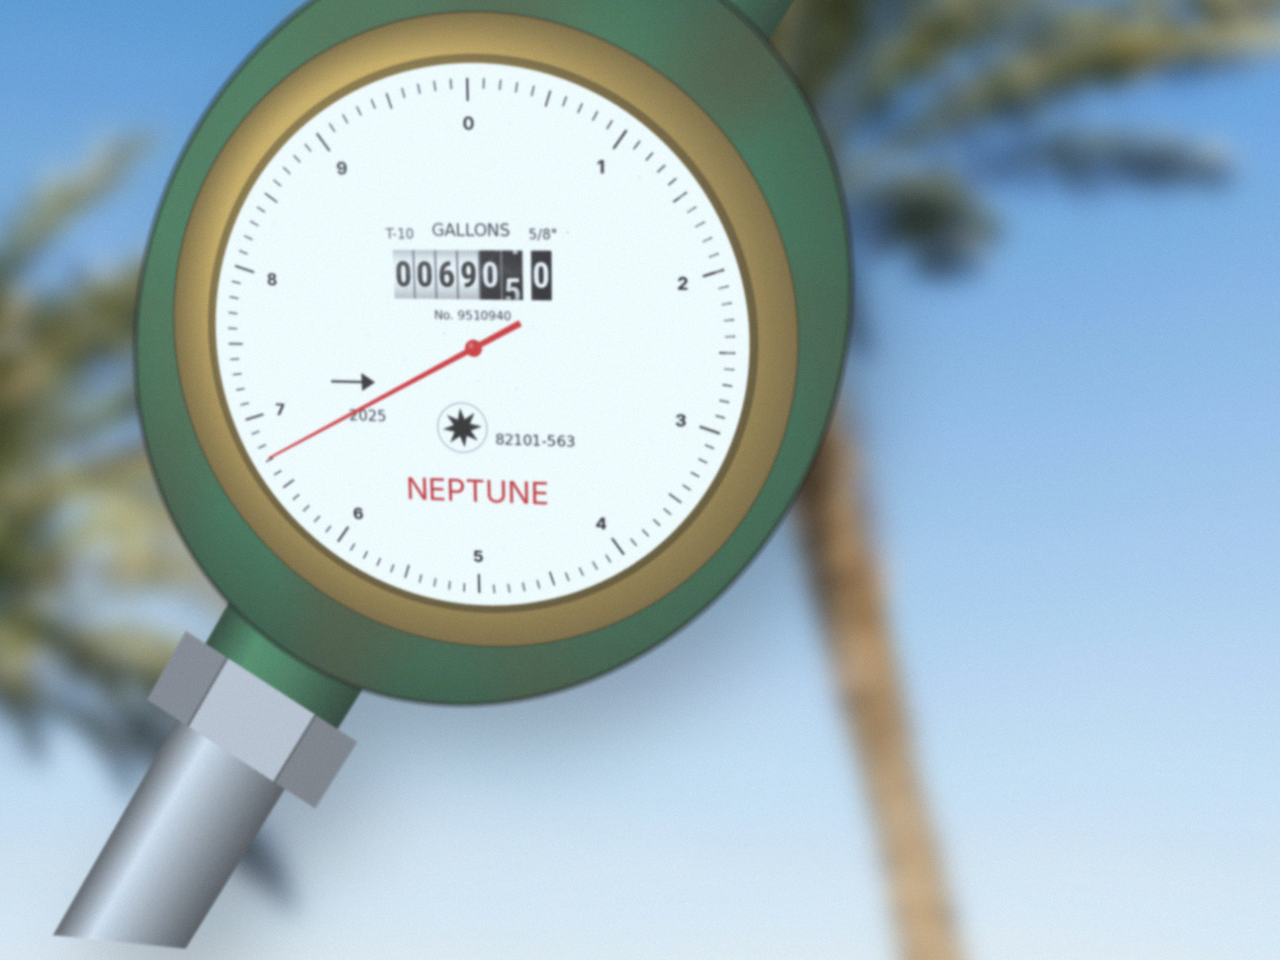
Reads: 69046.7; gal
